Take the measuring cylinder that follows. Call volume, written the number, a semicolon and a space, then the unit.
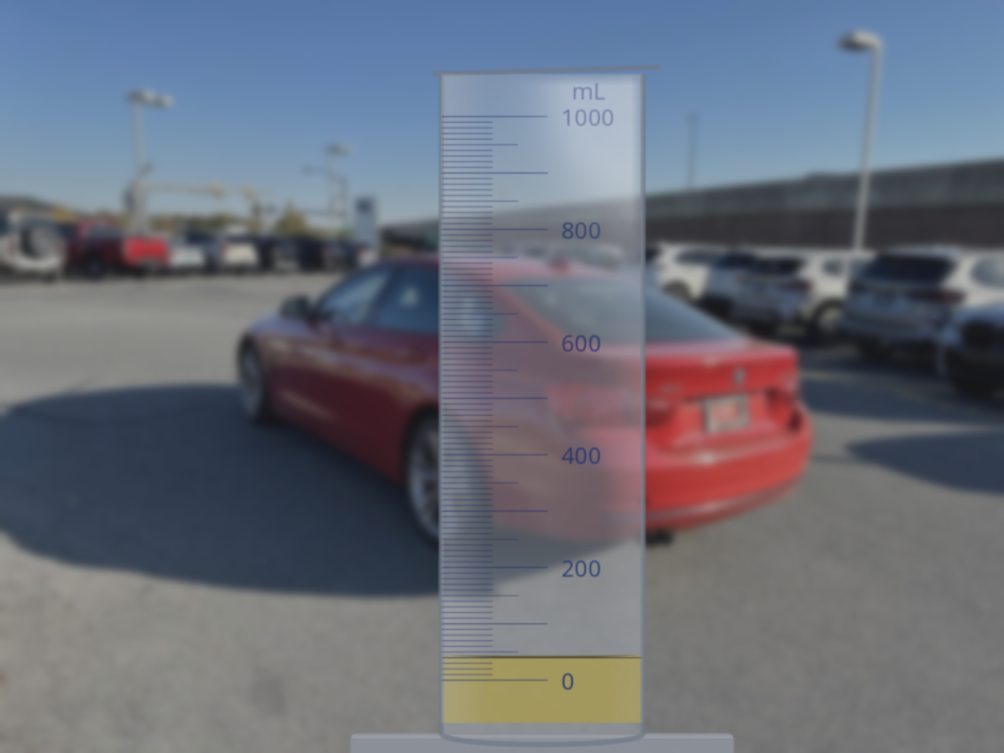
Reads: 40; mL
